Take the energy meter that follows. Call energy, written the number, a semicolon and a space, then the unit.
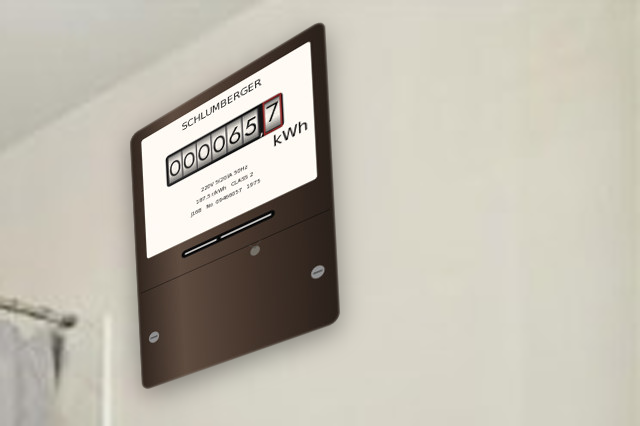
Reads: 65.7; kWh
